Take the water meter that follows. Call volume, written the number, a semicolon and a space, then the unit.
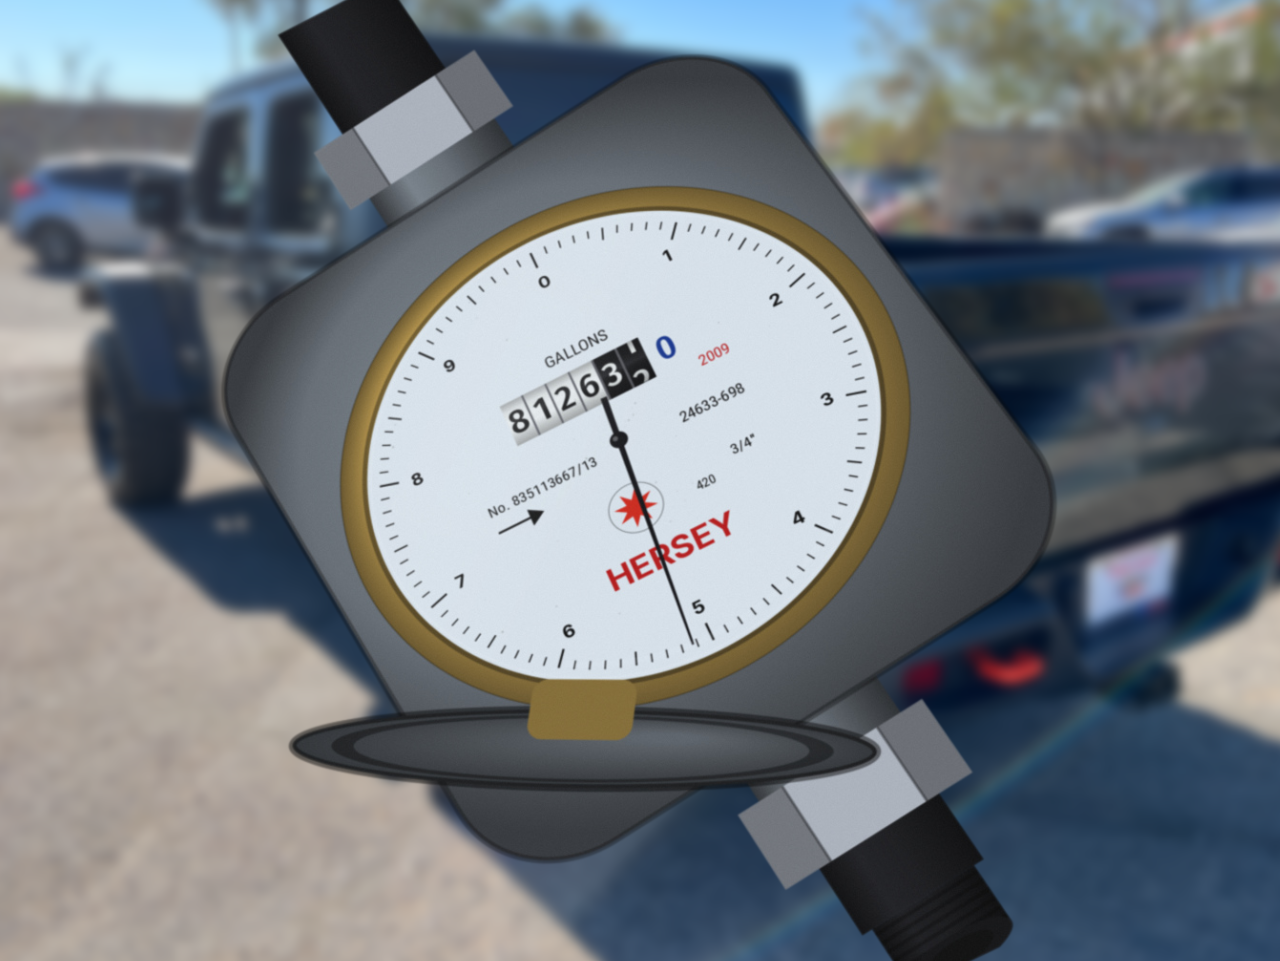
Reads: 8126315.1; gal
